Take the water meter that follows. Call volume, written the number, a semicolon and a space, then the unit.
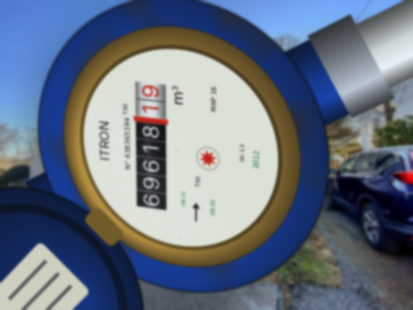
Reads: 69618.19; m³
